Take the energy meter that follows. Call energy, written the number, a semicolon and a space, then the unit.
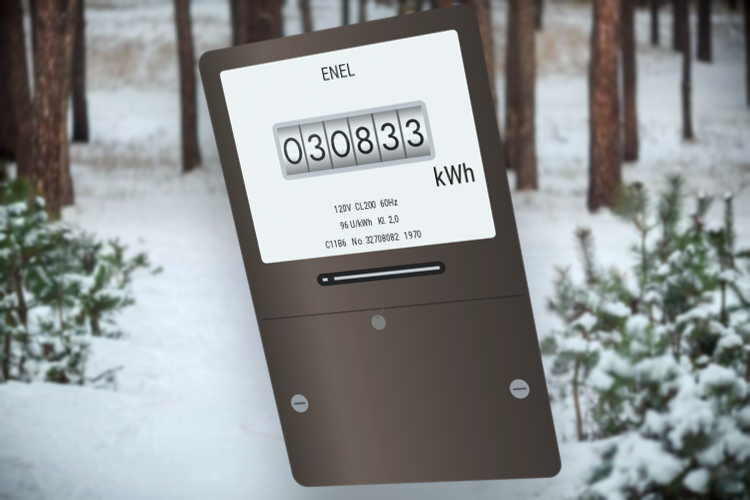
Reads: 30833; kWh
